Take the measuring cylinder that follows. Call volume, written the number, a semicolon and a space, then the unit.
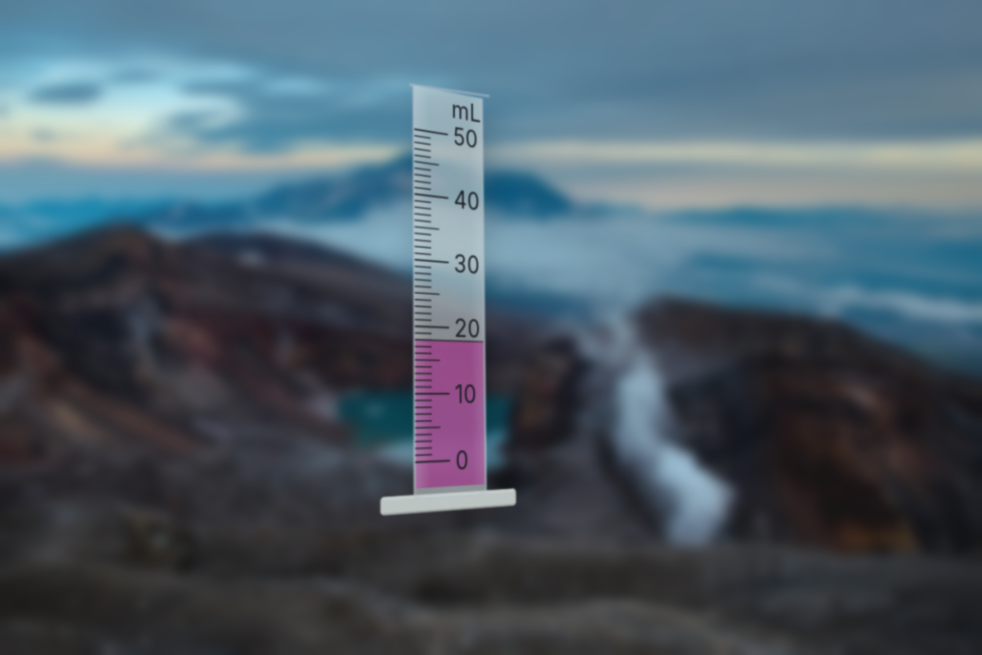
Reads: 18; mL
